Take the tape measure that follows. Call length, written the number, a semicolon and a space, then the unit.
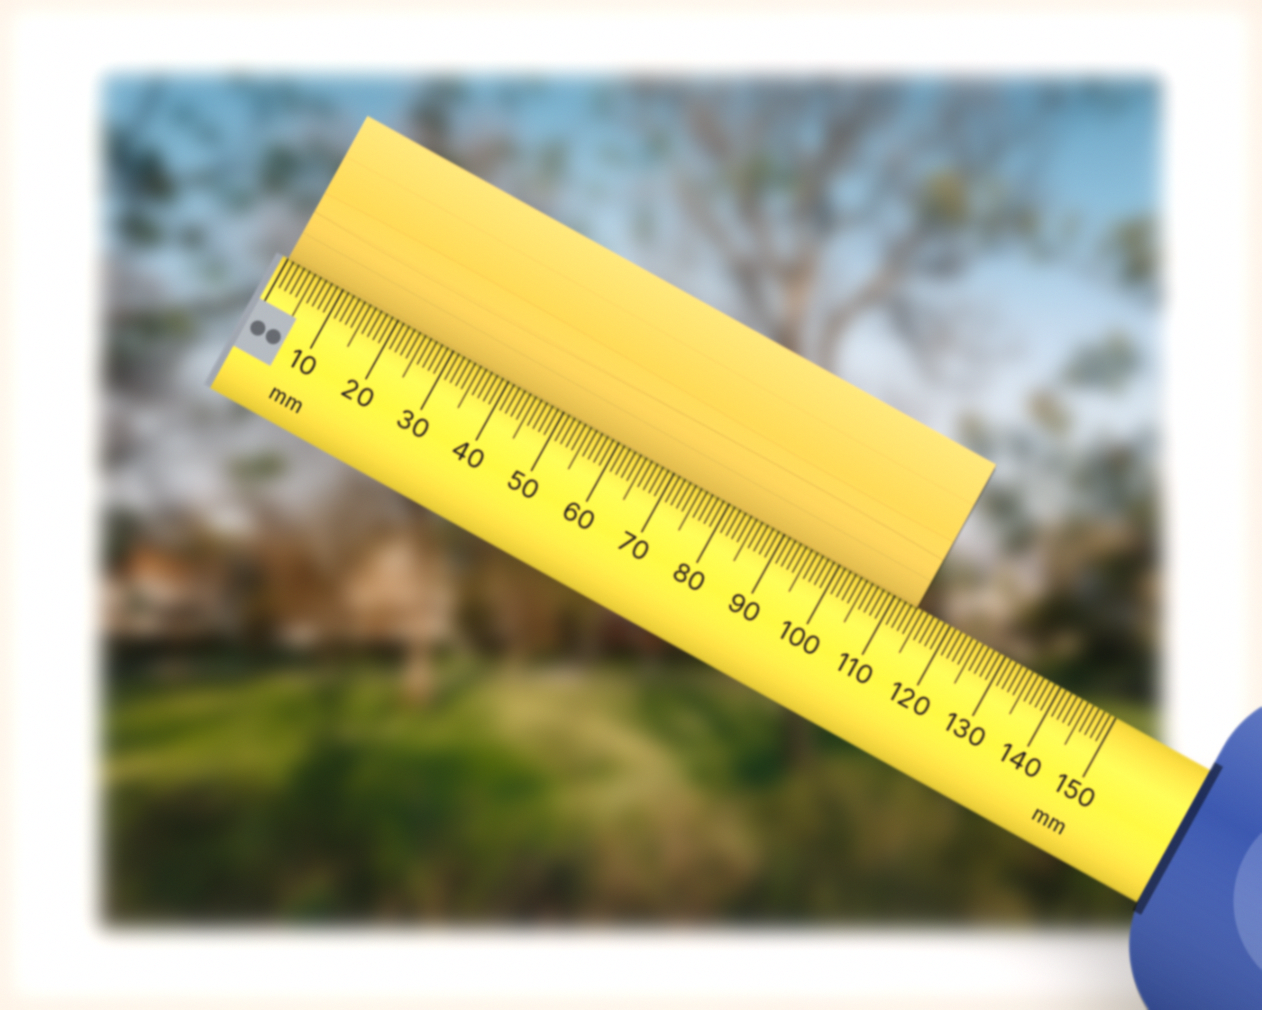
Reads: 114; mm
